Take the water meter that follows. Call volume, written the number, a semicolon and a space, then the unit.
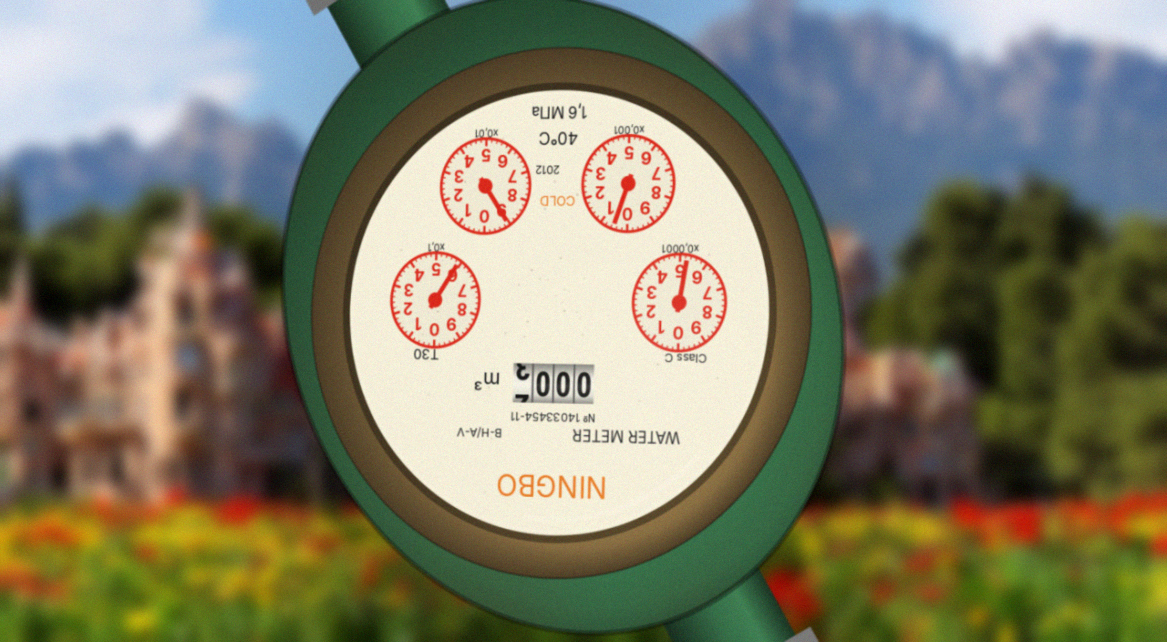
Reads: 2.5905; m³
